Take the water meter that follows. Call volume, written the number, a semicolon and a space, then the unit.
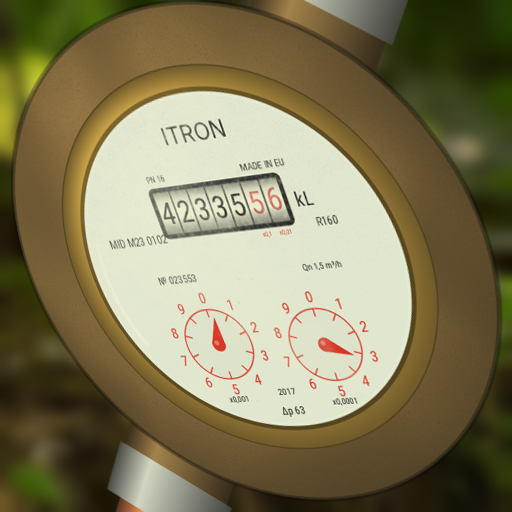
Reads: 42335.5603; kL
